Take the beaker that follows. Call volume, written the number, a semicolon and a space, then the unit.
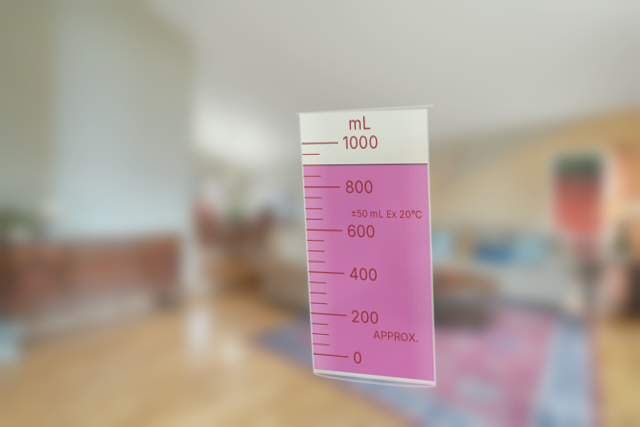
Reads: 900; mL
